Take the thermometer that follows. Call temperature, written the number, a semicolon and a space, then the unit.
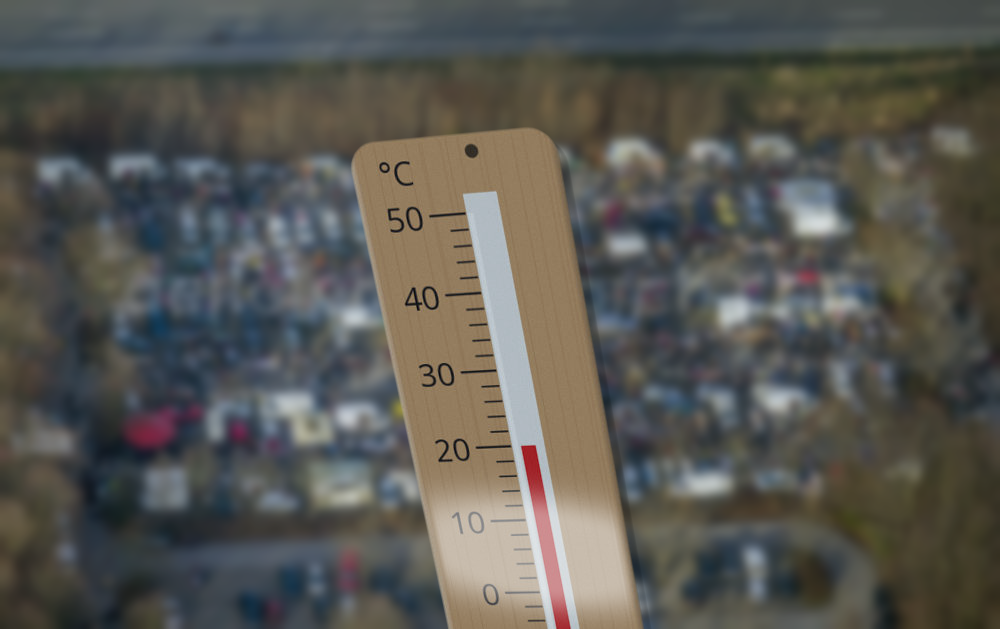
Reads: 20; °C
